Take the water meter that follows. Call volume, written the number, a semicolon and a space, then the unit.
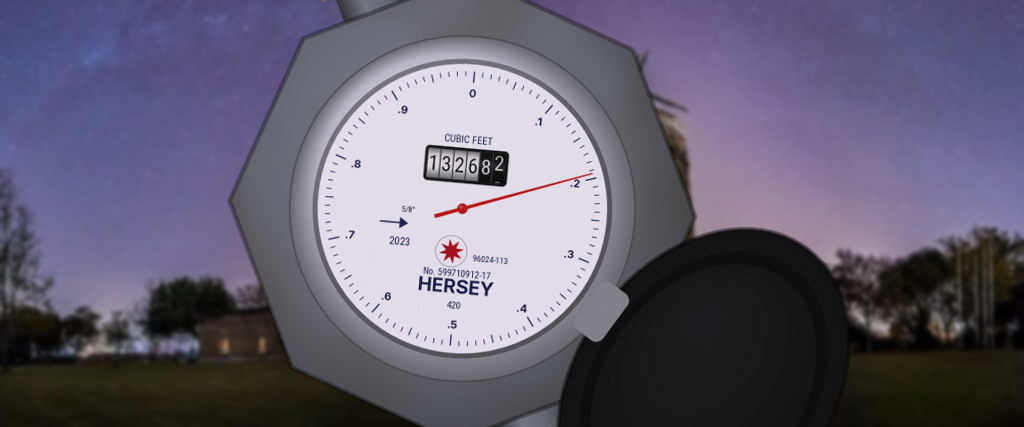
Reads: 132682.19; ft³
